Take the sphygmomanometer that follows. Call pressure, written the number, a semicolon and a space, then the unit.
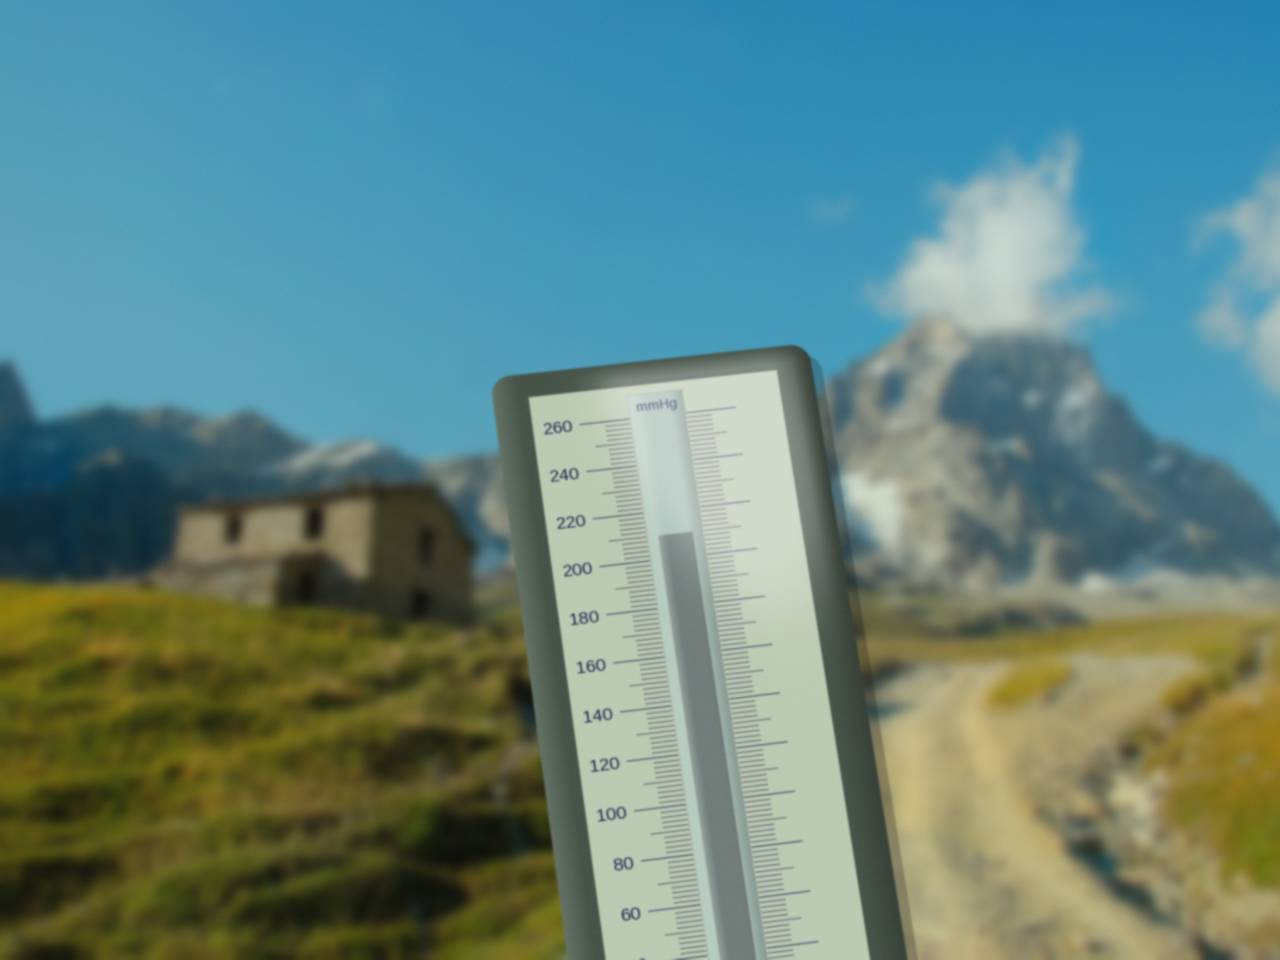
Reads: 210; mmHg
